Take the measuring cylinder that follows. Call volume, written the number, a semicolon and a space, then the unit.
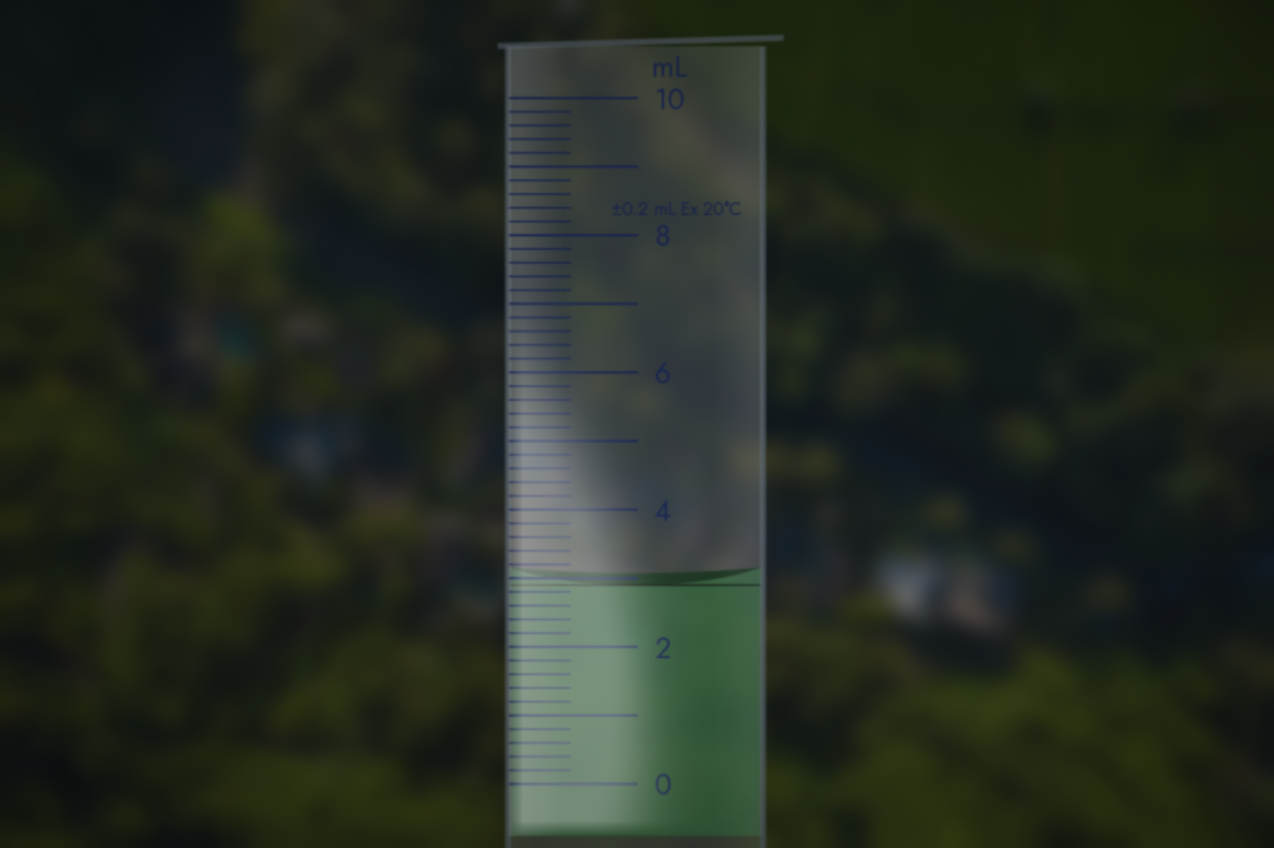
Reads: 2.9; mL
